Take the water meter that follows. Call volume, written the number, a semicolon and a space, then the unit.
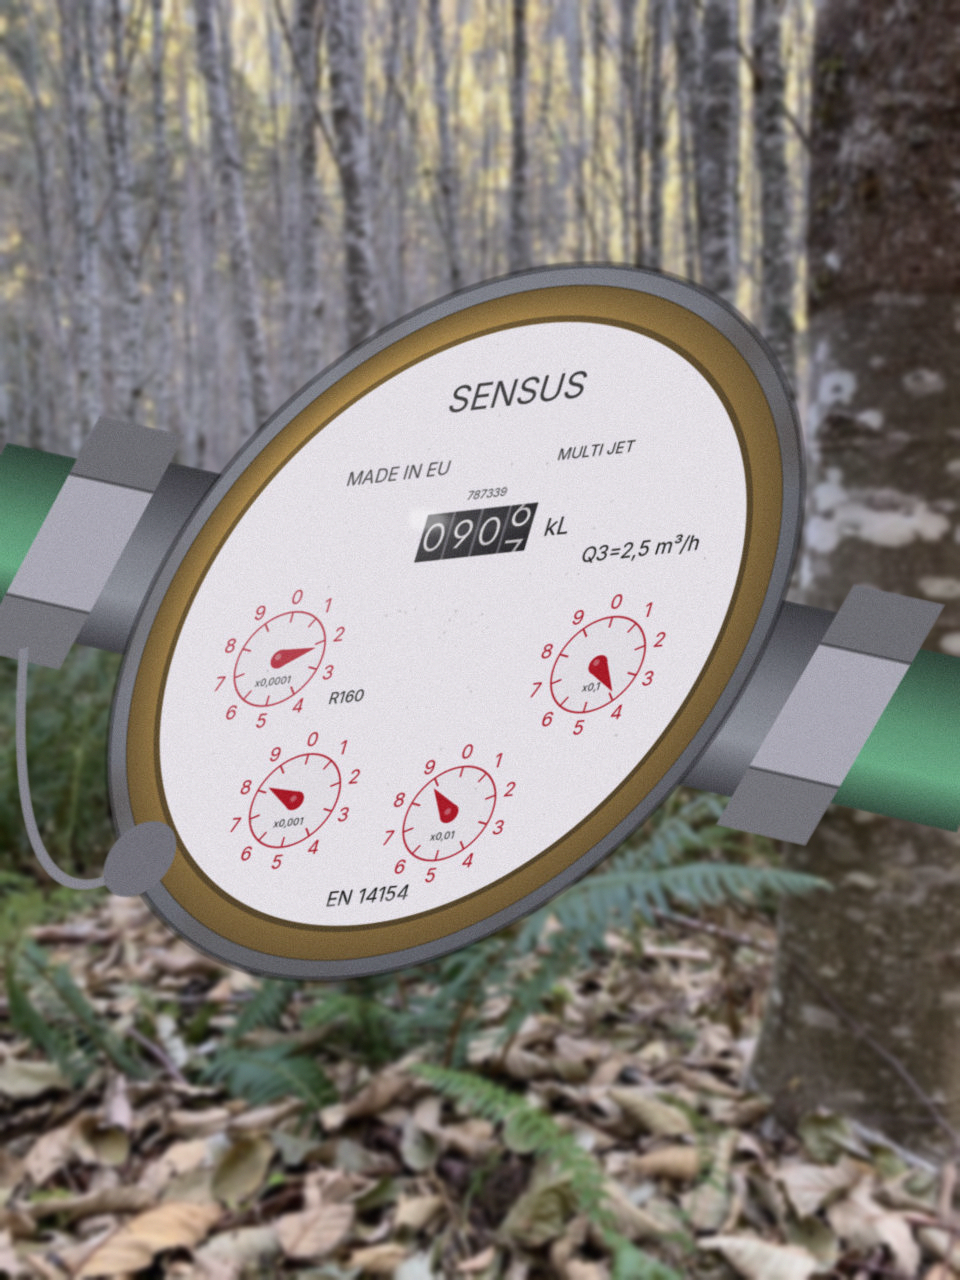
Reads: 906.3882; kL
